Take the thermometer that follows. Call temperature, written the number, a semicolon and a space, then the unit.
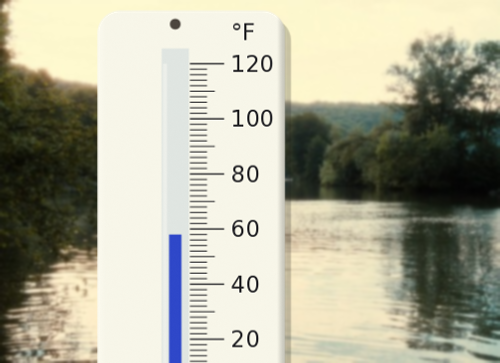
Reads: 58; °F
